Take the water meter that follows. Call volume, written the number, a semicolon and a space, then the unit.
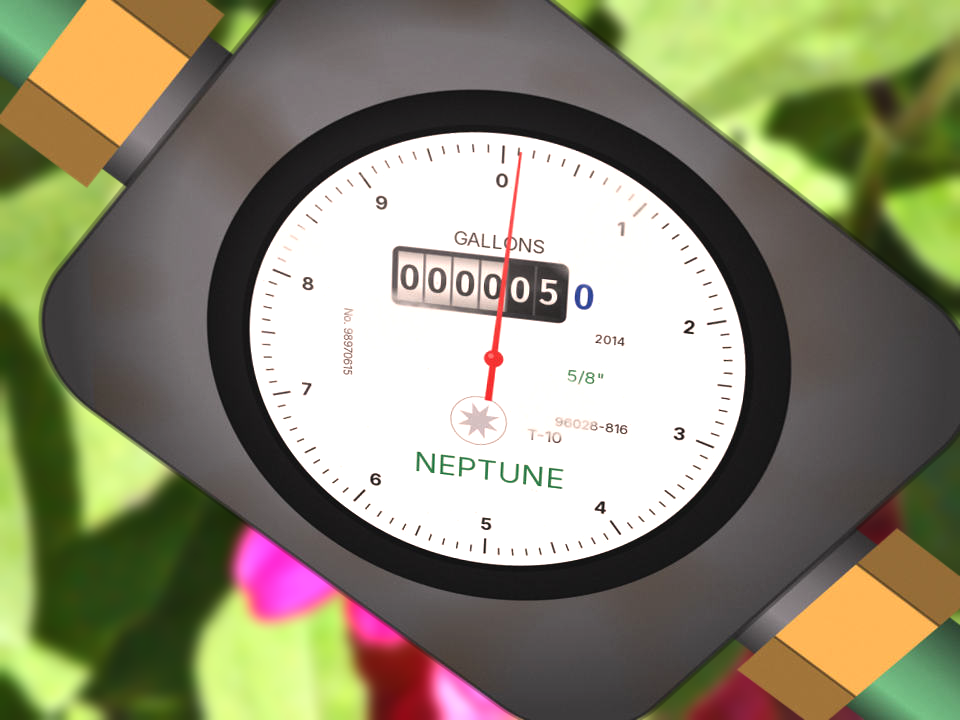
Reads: 50.1; gal
